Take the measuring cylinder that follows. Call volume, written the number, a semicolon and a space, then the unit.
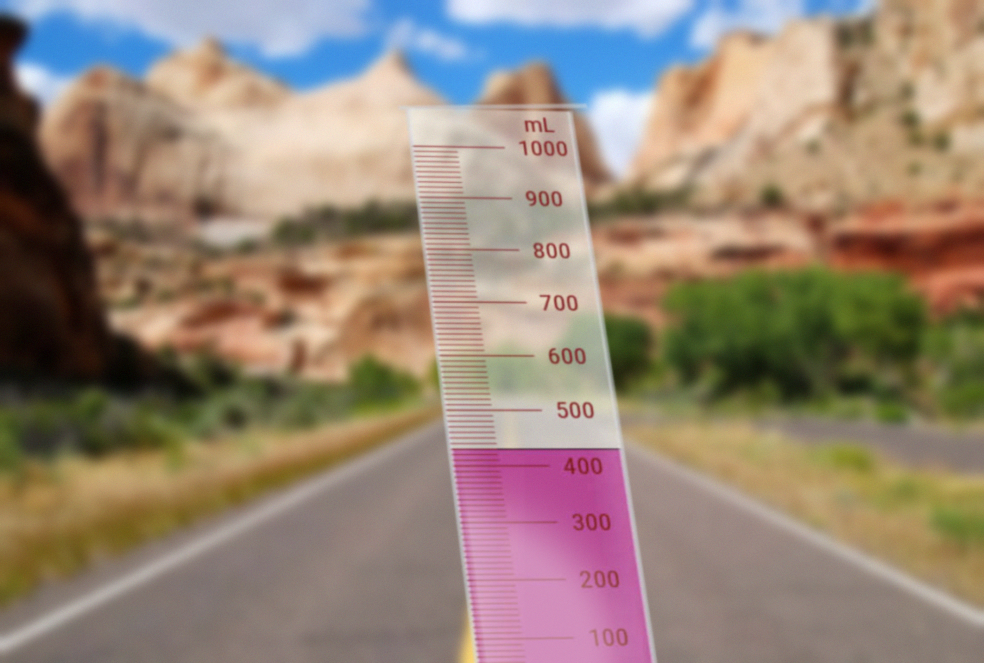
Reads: 430; mL
